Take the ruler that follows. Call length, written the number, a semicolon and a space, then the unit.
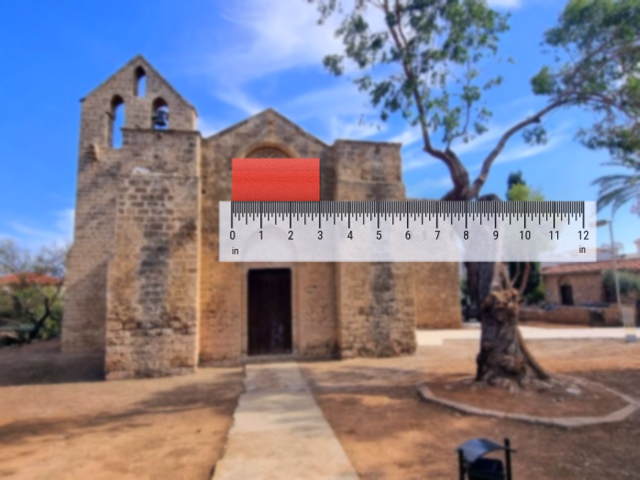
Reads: 3; in
